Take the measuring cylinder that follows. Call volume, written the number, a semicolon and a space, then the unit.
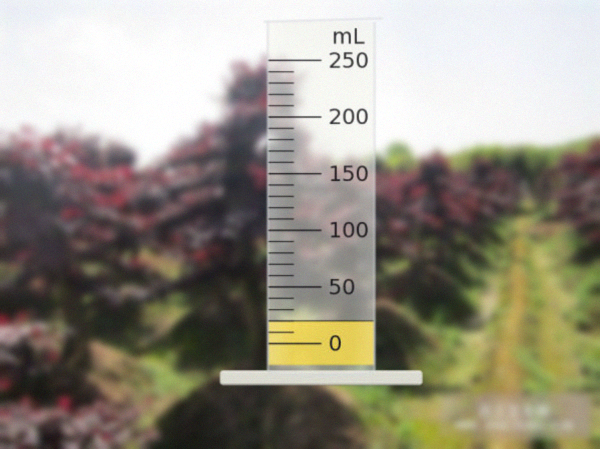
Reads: 20; mL
